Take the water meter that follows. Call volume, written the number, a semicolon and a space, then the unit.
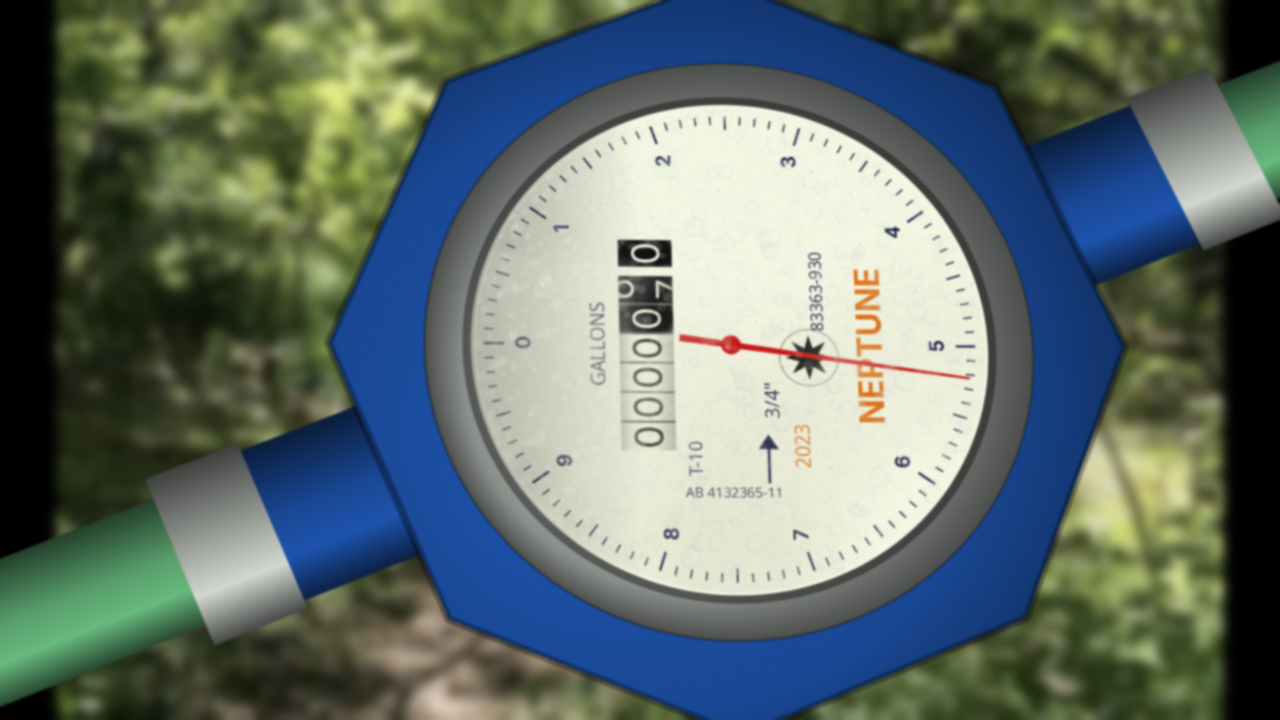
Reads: 65.2; gal
